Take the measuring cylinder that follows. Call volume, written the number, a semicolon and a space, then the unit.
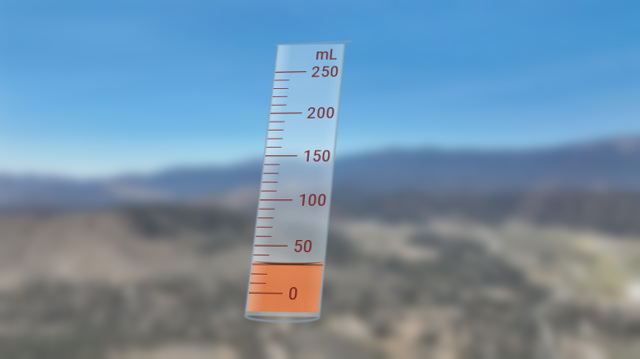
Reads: 30; mL
